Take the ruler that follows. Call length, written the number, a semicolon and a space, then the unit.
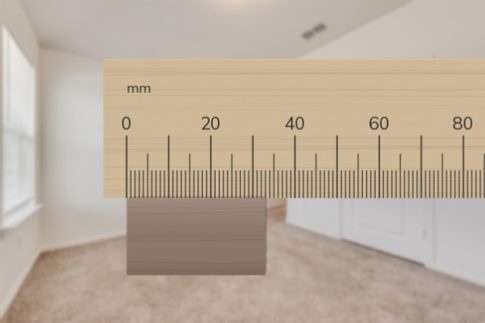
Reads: 33; mm
